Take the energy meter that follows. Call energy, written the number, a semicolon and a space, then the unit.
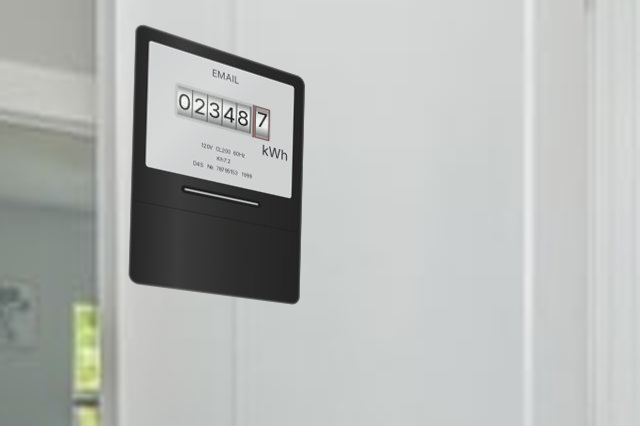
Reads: 2348.7; kWh
